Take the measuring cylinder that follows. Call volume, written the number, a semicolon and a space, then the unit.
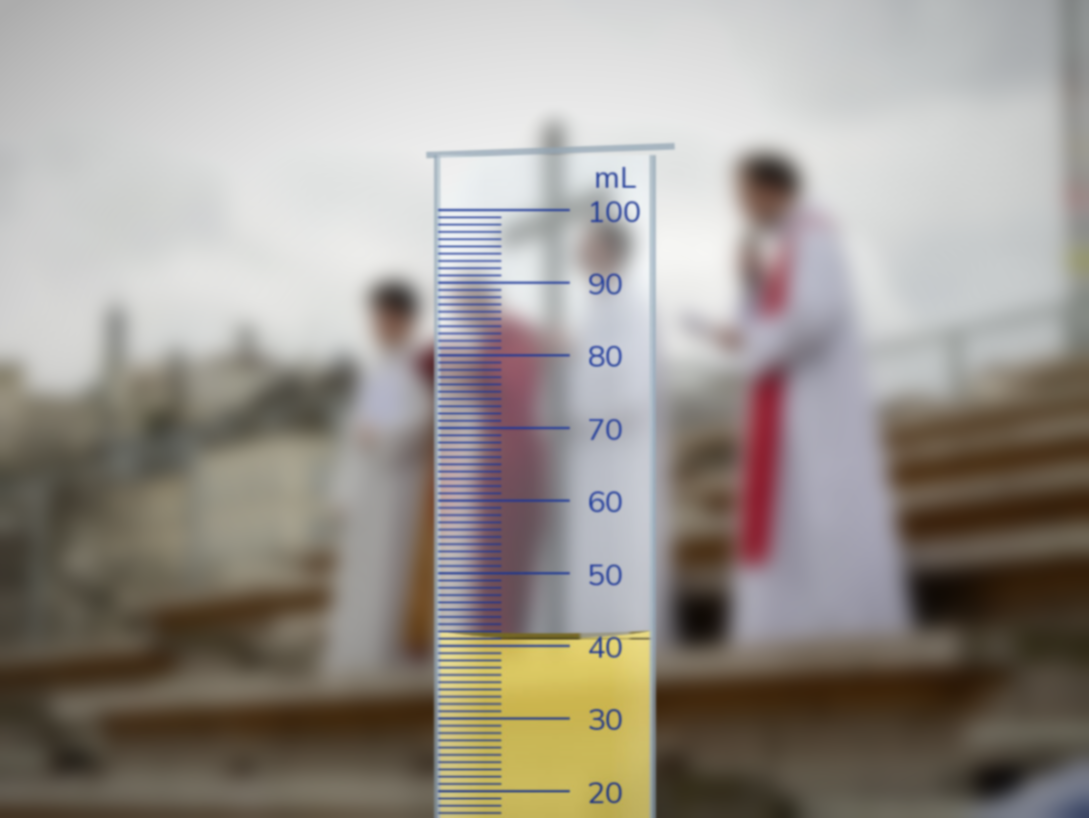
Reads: 41; mL
